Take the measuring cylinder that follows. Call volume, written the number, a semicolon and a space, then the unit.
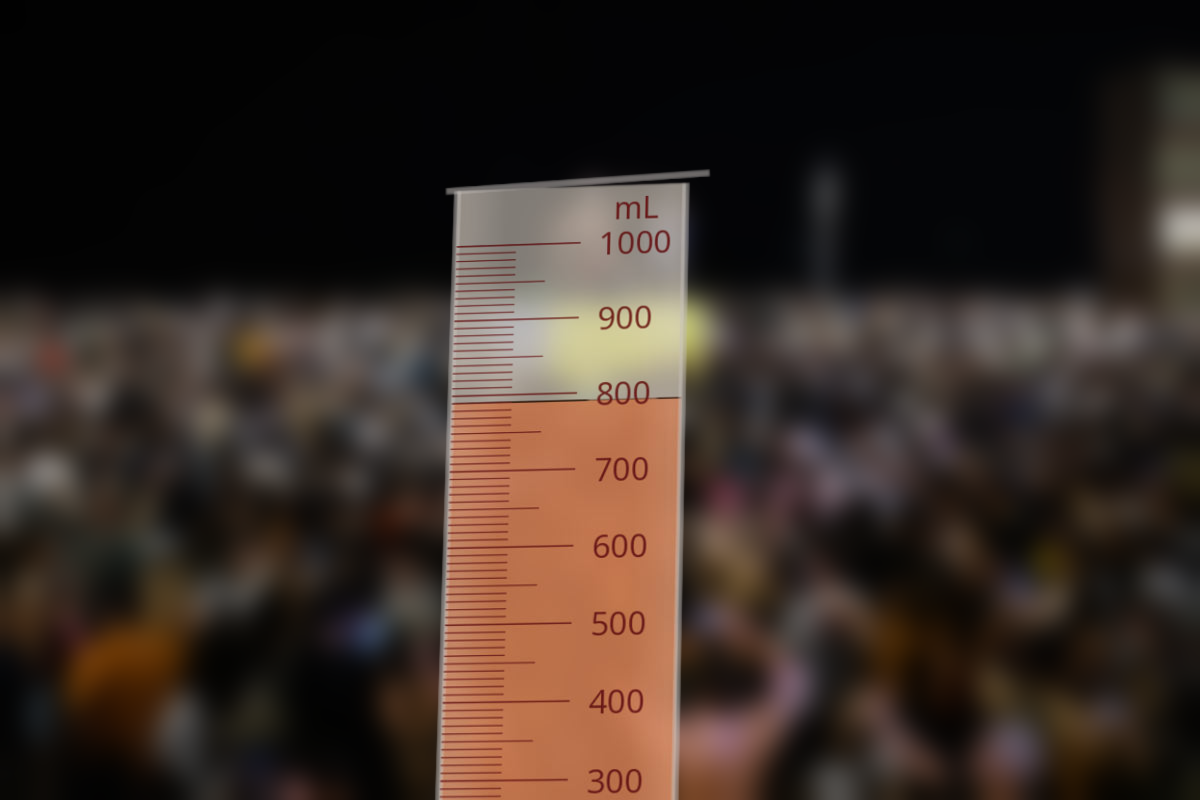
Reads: 790; mL
